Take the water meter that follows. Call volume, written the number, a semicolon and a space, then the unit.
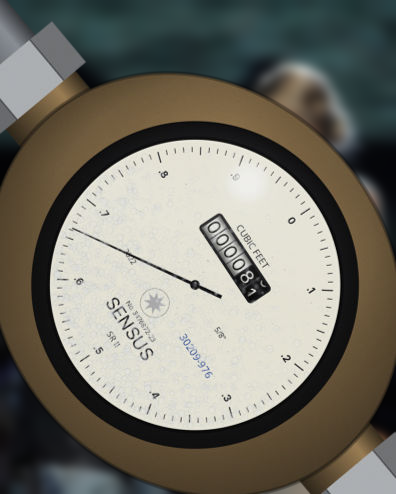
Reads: 80.66; ft³
